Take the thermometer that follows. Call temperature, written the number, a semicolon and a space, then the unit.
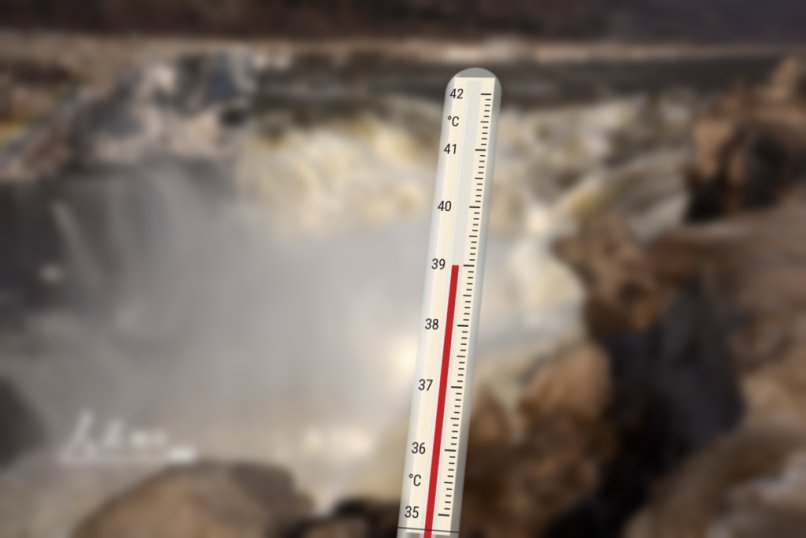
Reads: 39; °C
